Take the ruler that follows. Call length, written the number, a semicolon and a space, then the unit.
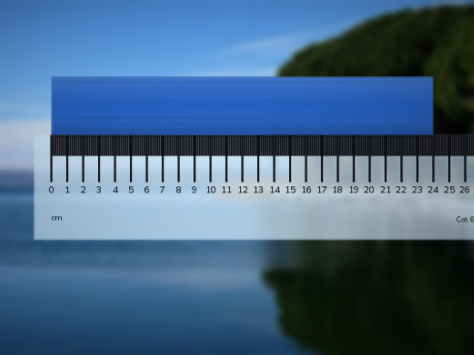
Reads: 24; cm
